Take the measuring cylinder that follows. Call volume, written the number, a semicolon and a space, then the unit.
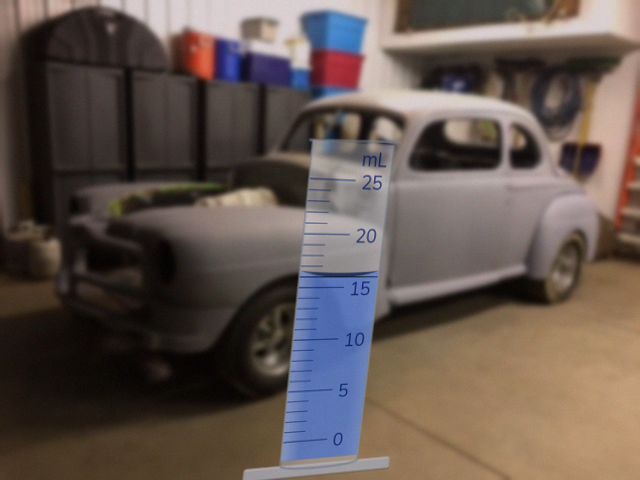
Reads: 16; mL
